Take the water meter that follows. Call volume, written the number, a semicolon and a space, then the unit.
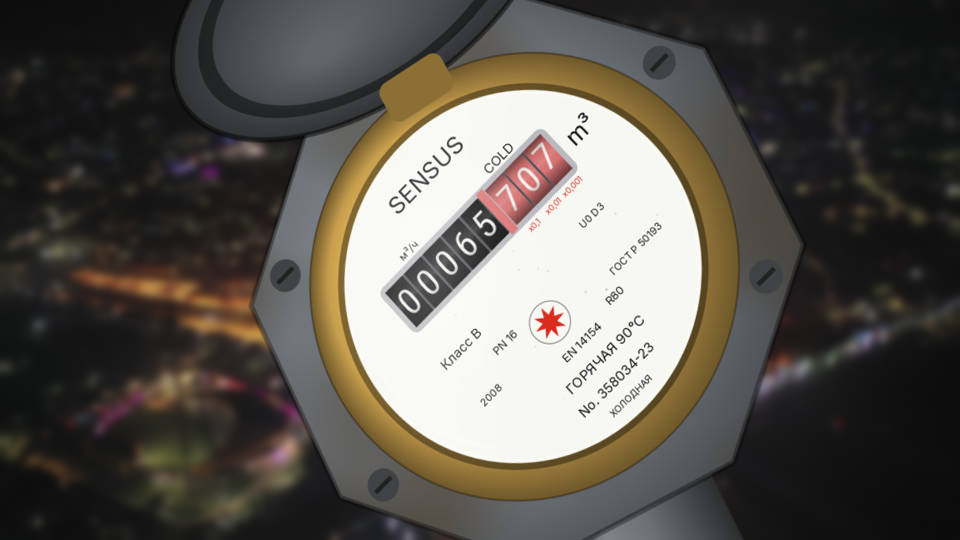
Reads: 65.707; m³
